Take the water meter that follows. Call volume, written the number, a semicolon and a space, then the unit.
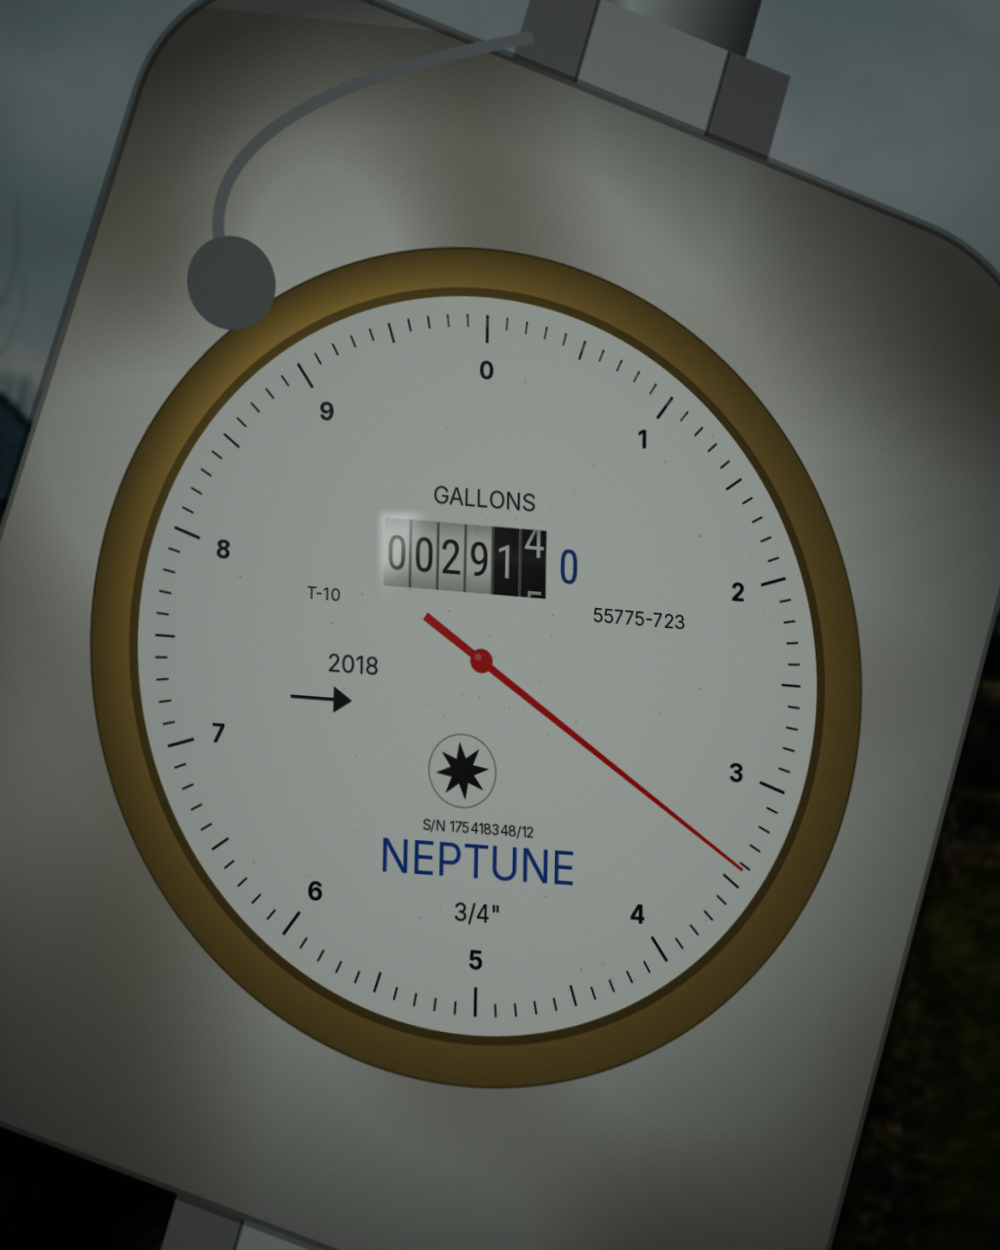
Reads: 29143.4; gal
